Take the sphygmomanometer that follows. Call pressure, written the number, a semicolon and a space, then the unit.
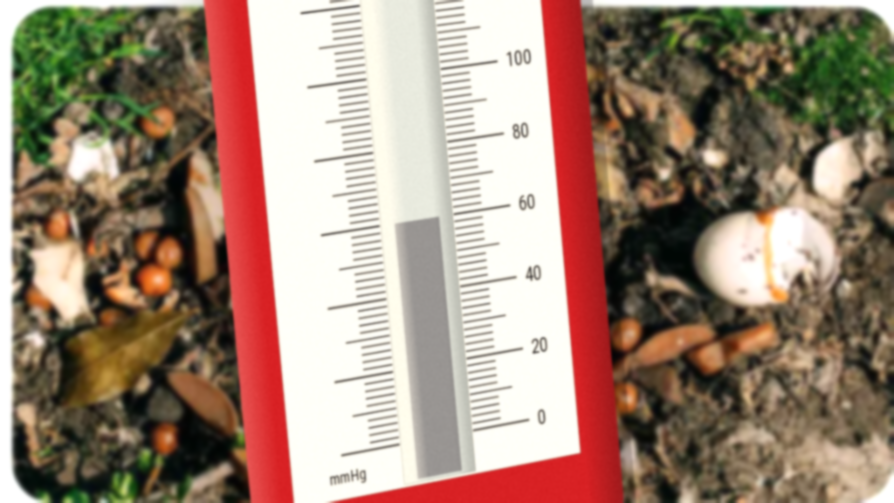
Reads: 60; mmHg
